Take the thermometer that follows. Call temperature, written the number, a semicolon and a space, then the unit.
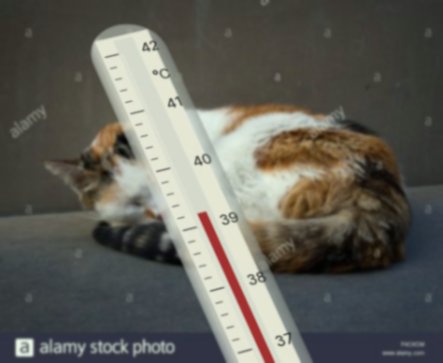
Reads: 39.2; °C
